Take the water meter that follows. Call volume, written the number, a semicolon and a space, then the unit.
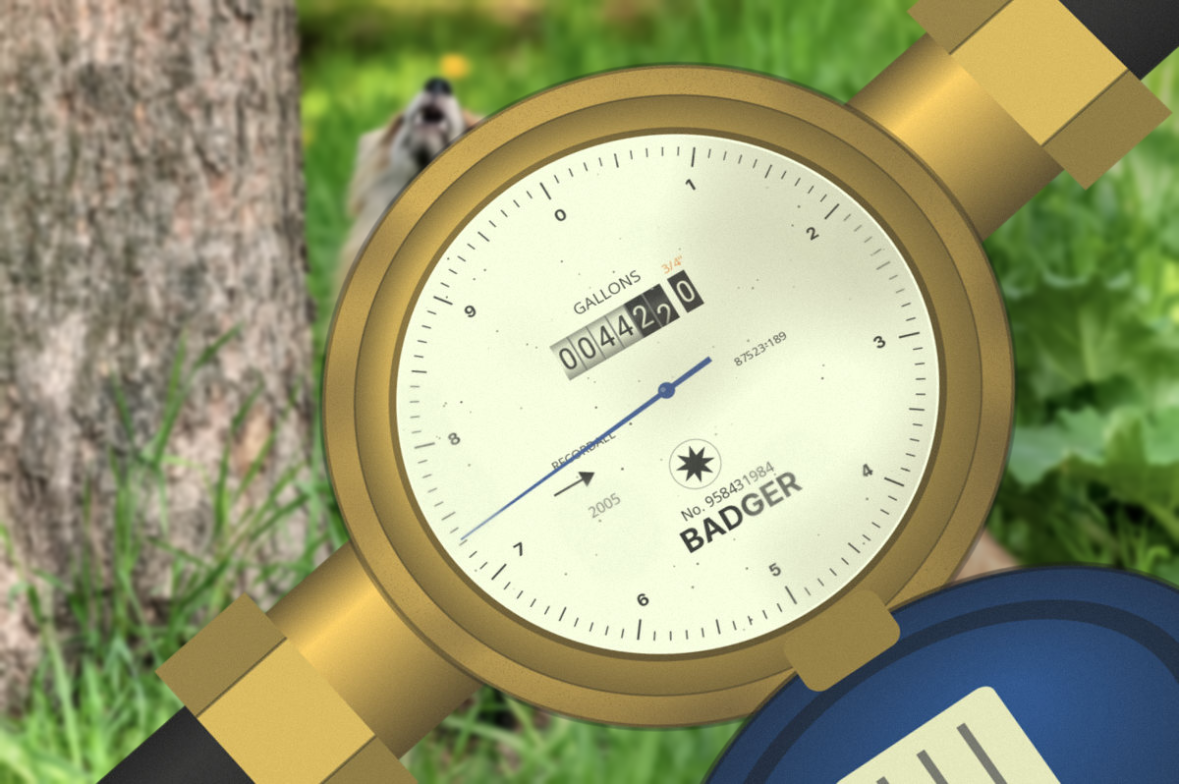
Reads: 44217.3; gal
